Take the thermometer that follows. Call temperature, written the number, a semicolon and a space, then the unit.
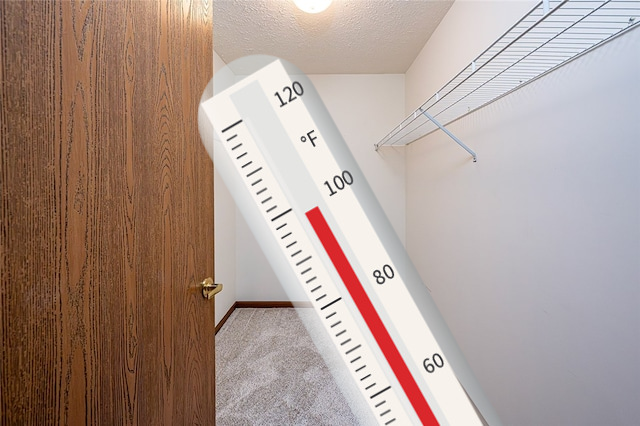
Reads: 98; °F
